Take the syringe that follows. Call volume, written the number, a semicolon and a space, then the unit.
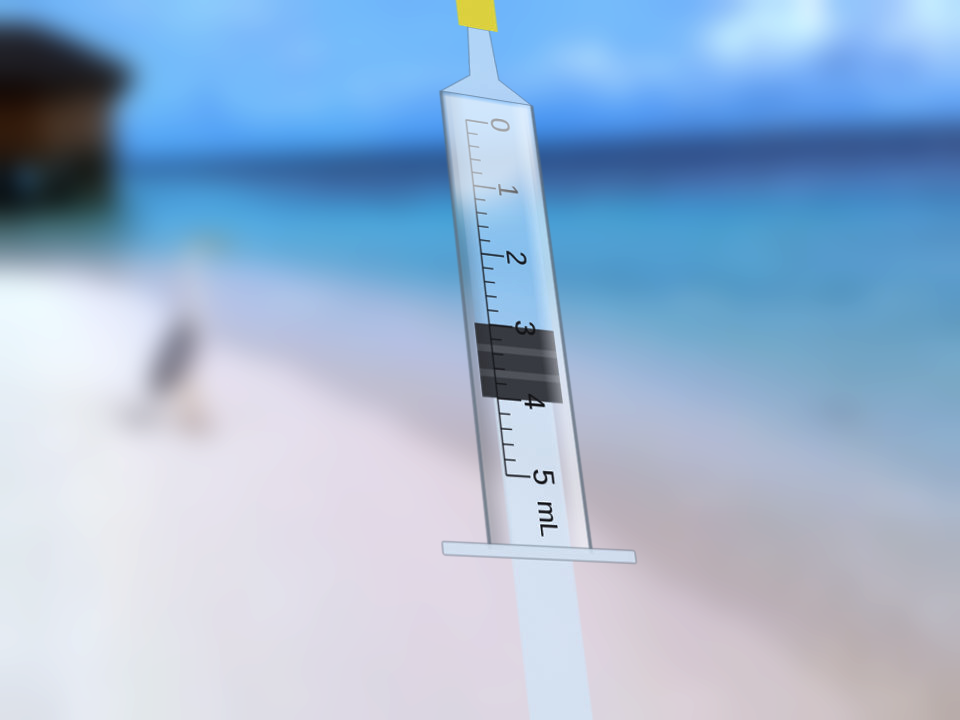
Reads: 3; mL
